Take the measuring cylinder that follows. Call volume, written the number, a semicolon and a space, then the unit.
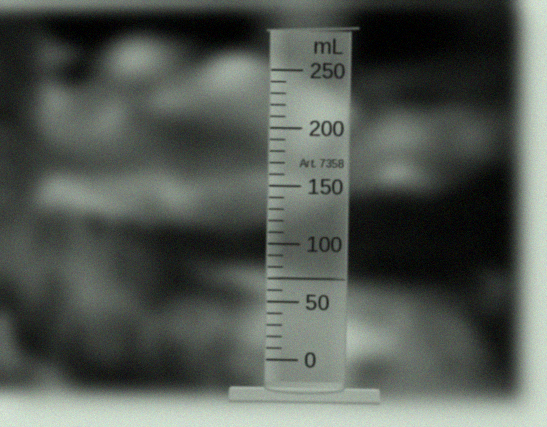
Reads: 70; mL
